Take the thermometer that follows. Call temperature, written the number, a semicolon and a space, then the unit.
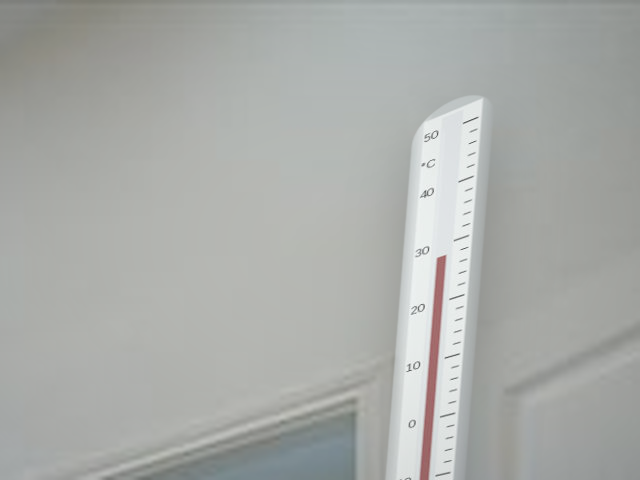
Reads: 28; °C
